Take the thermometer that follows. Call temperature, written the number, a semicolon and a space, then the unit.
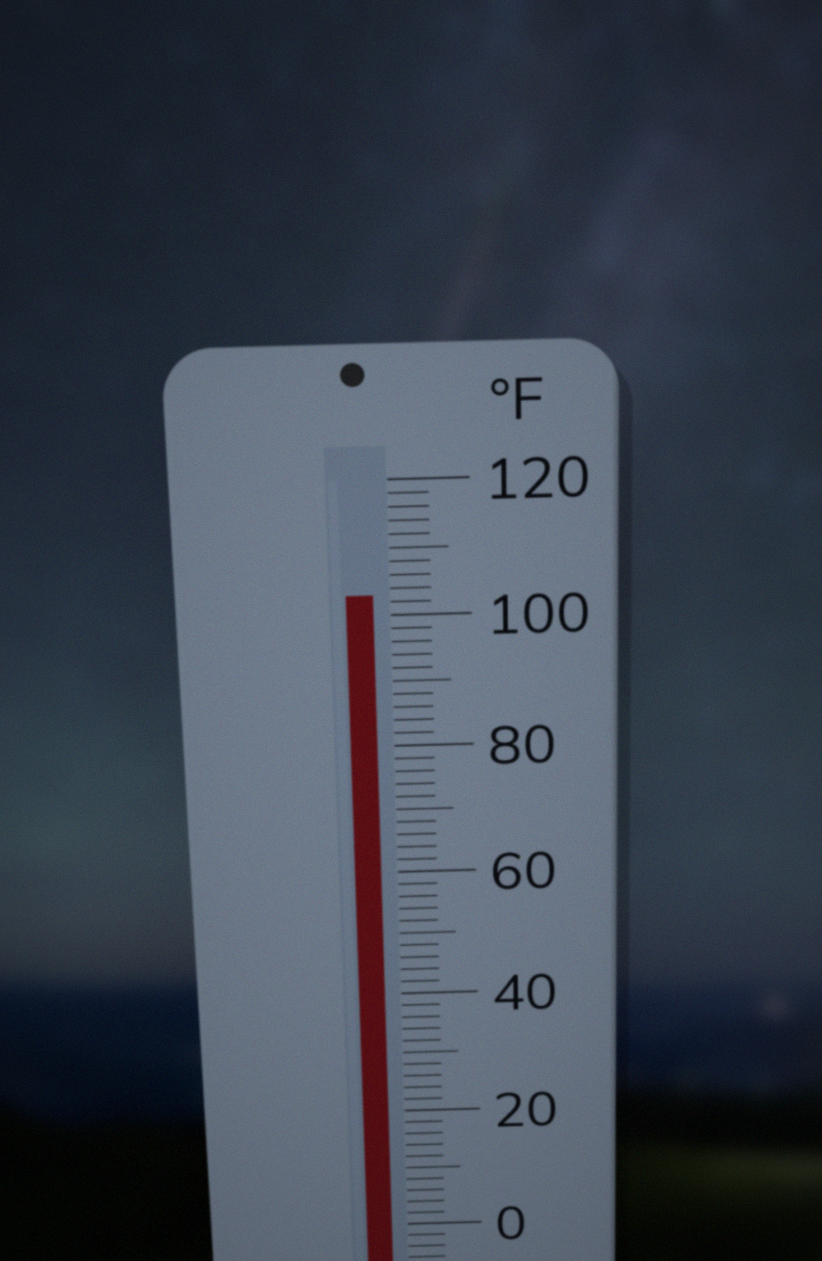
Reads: 103; °F
